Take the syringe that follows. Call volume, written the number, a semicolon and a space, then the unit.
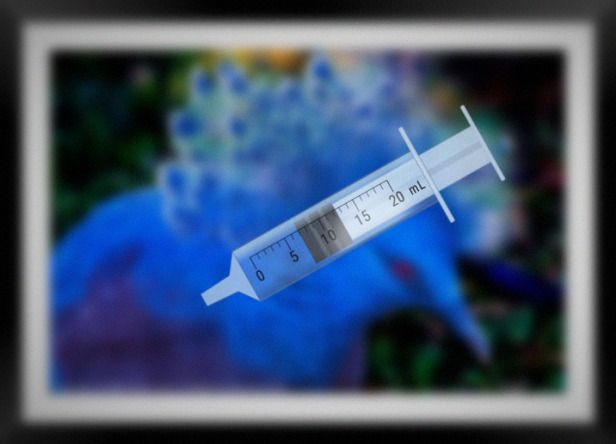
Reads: 7; mL
